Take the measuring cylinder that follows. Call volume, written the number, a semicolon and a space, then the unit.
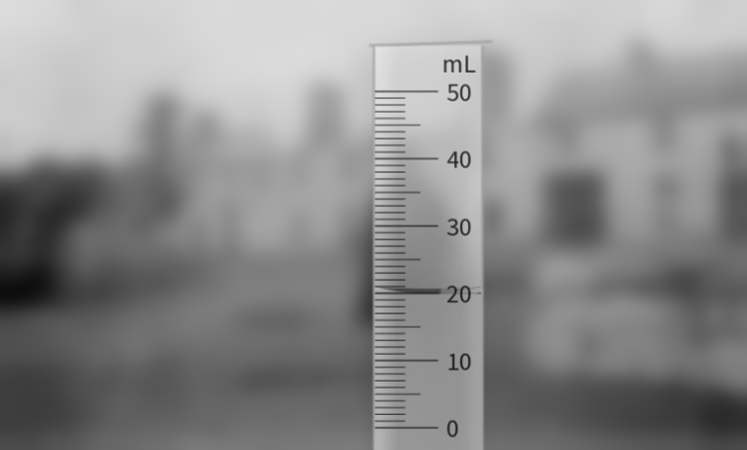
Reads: 20; mL
